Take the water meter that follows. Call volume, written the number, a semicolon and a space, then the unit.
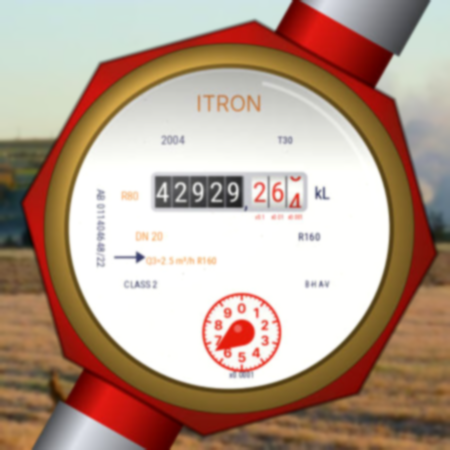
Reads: 42929.2636; kL
